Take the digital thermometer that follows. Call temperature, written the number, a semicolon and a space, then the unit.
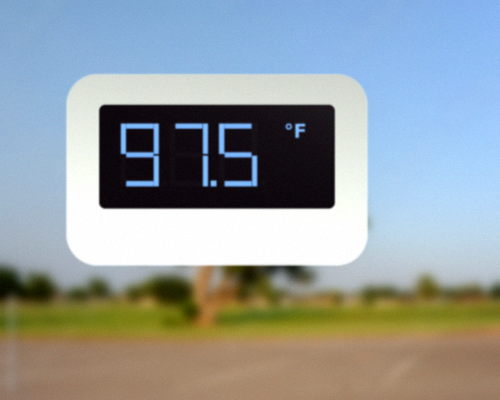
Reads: 97.5; °F
